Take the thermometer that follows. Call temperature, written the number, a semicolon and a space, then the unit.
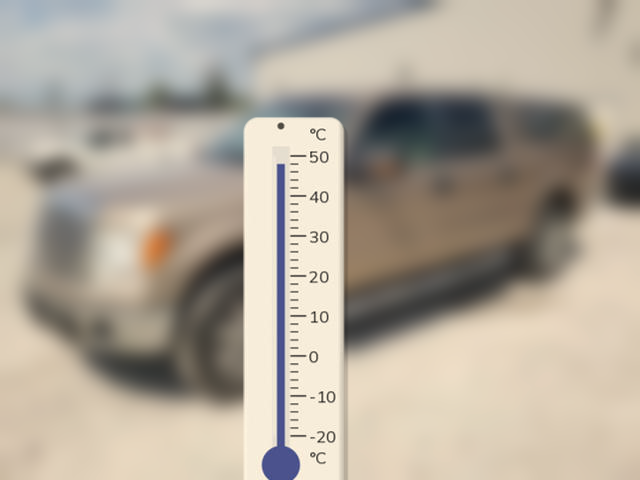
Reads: 48; °C
